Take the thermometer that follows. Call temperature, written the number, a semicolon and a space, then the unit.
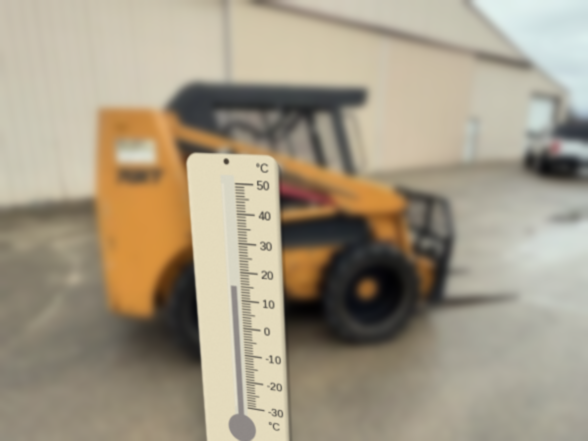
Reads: 15; °C
